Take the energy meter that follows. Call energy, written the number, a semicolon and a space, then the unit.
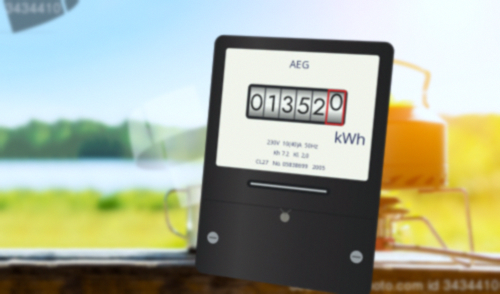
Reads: 1352.0; kWh
